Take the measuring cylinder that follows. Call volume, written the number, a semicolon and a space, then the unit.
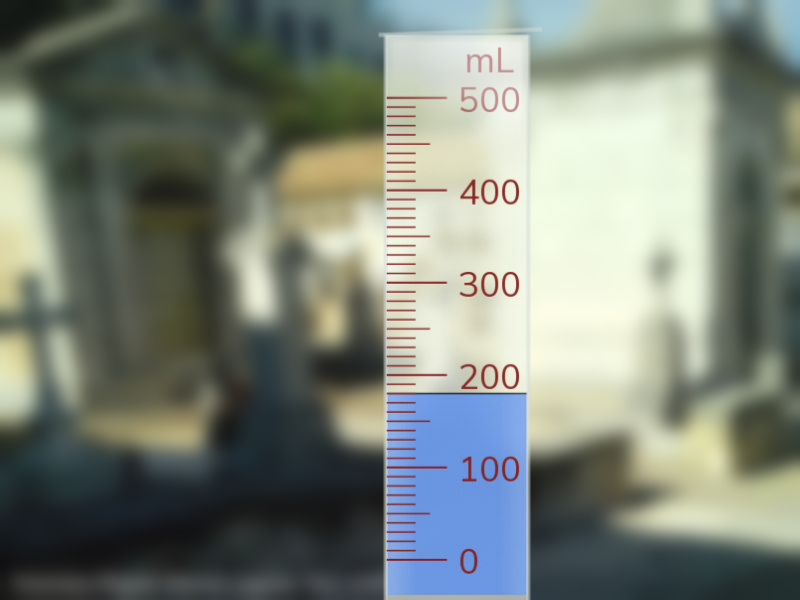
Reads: 180; mL
